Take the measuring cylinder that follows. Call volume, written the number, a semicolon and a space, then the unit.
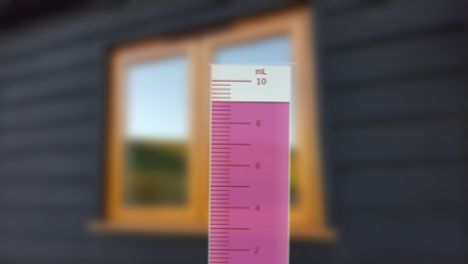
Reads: 9; mL
